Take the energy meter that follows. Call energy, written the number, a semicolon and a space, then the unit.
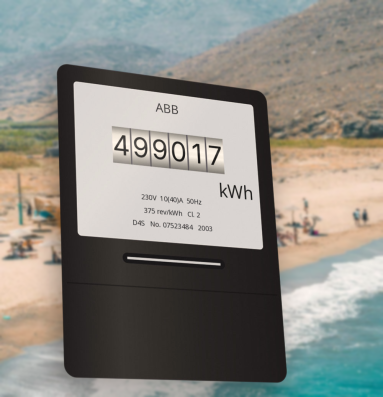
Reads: 499017; kWh
